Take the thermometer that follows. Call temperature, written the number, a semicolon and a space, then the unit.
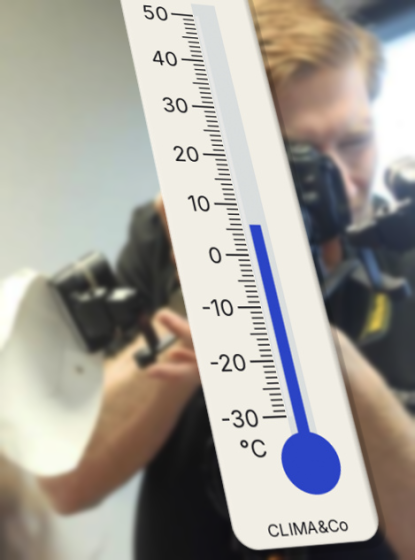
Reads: 6; °C
